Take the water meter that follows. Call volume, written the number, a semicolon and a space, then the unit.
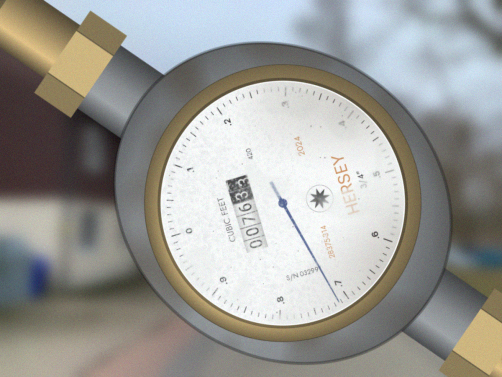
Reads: 7632.71; ft³
